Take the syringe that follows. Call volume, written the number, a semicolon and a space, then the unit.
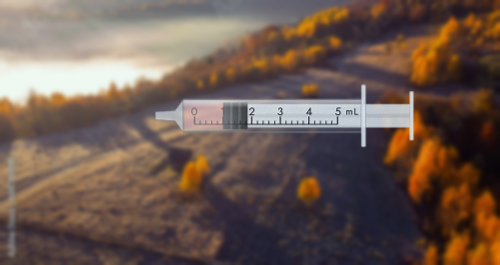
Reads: 1; mL
